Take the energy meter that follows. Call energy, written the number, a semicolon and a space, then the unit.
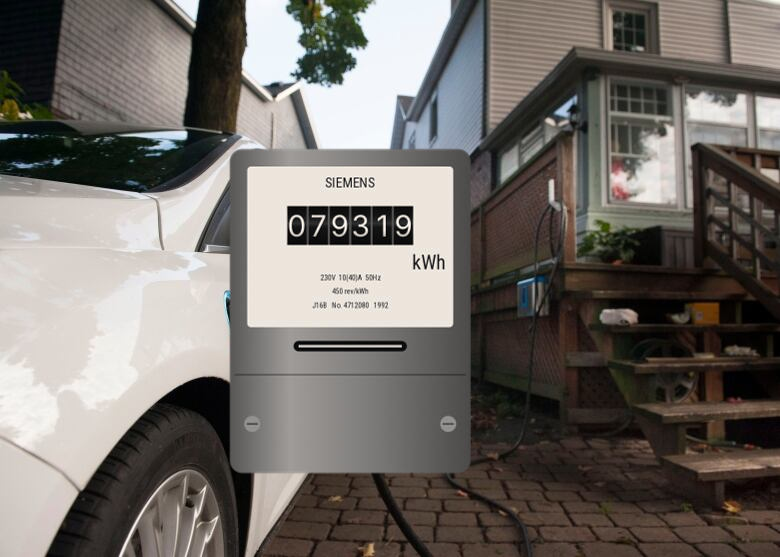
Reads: 79319; kWh
